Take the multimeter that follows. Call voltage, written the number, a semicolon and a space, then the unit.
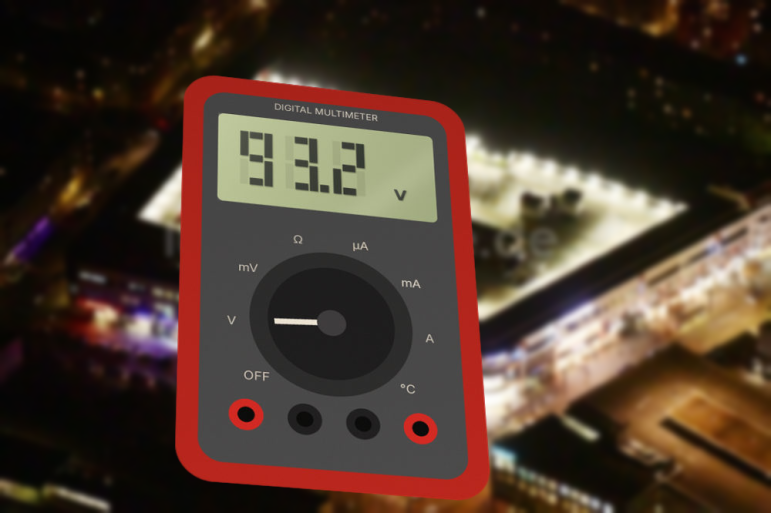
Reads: 93.2; V
